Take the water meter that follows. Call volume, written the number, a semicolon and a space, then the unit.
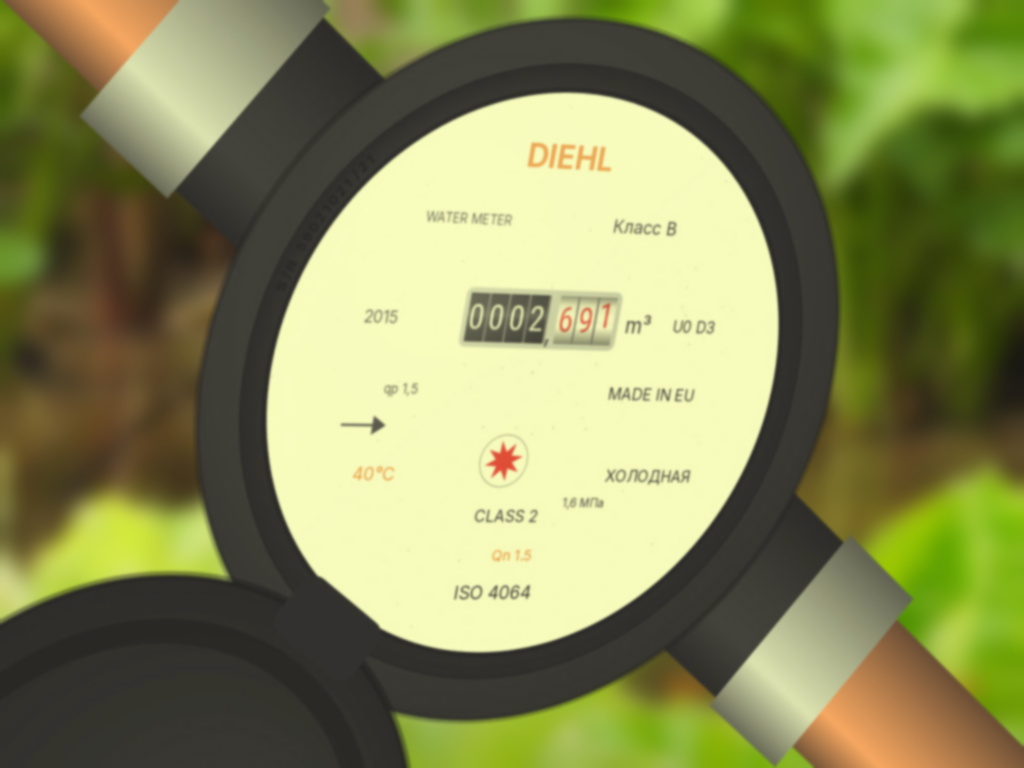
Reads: 2.691; m³
